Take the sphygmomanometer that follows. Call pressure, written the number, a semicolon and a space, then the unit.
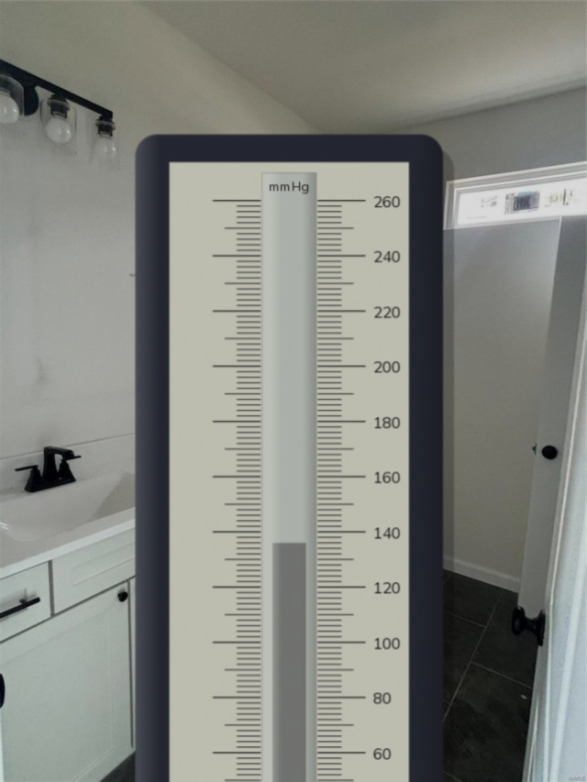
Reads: 136; mmHg
